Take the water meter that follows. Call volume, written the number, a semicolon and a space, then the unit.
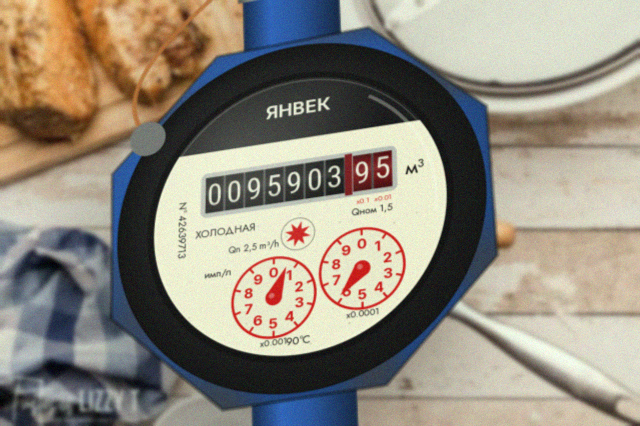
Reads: 95903.9506; m³
